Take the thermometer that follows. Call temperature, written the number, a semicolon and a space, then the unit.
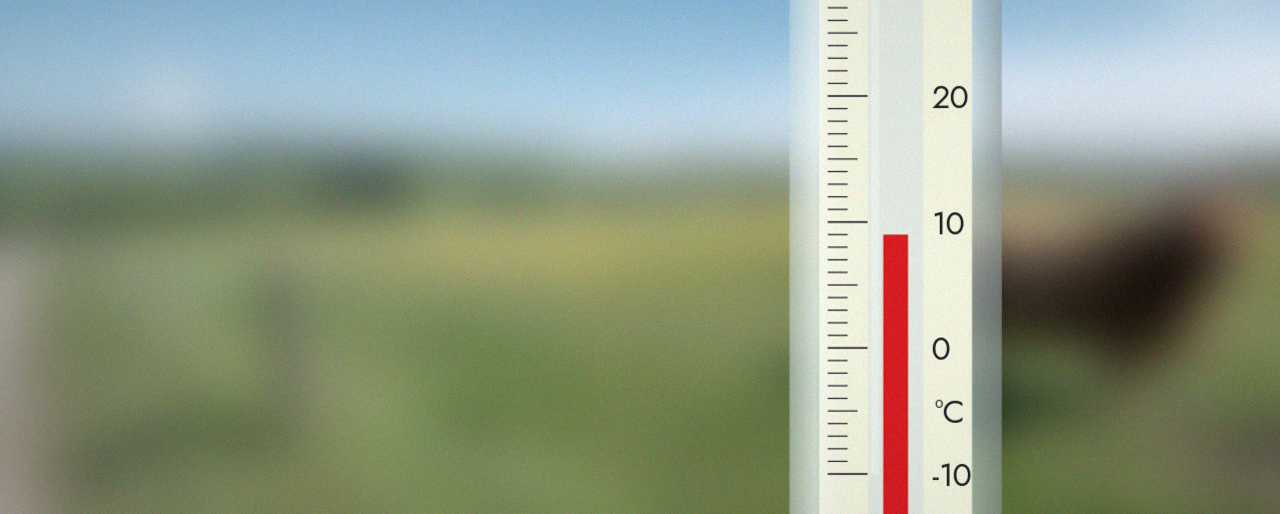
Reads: 9; °C
